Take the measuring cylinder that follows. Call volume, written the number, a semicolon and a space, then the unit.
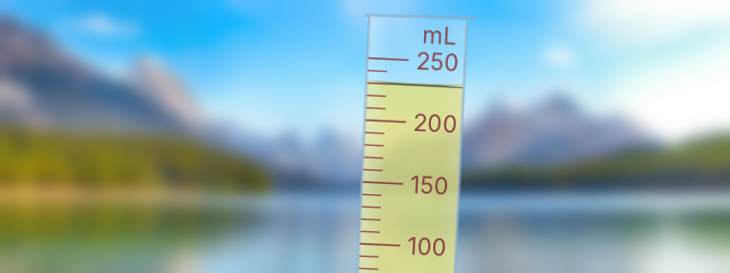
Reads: 230; mL
